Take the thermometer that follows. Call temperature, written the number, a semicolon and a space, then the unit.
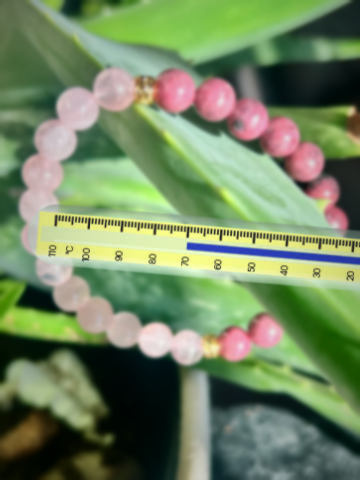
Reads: 70; °C
